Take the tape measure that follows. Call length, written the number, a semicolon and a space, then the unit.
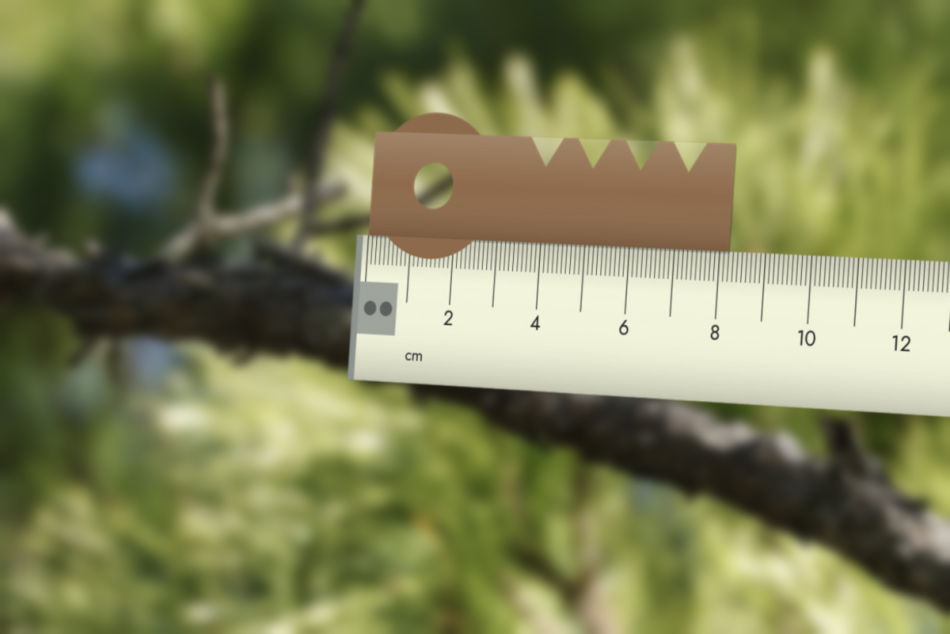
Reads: 8.2; cm
